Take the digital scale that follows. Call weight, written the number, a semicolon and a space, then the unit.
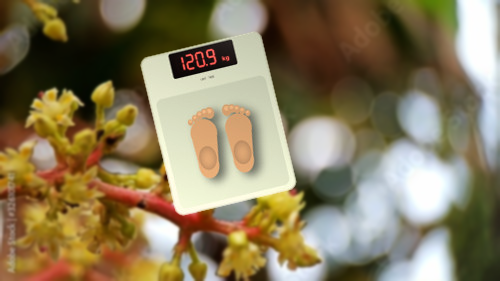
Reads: 120.9; kg
